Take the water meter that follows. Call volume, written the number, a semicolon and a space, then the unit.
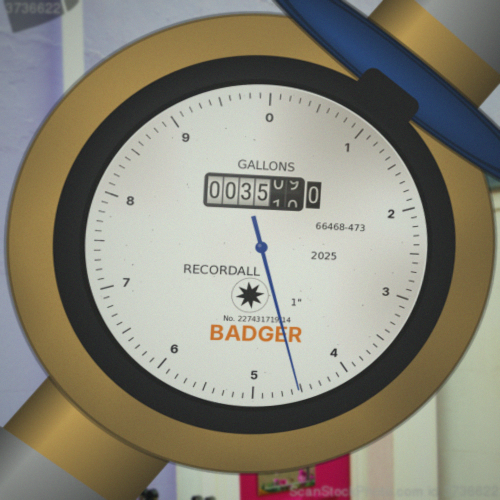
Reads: 35094.5; gal
